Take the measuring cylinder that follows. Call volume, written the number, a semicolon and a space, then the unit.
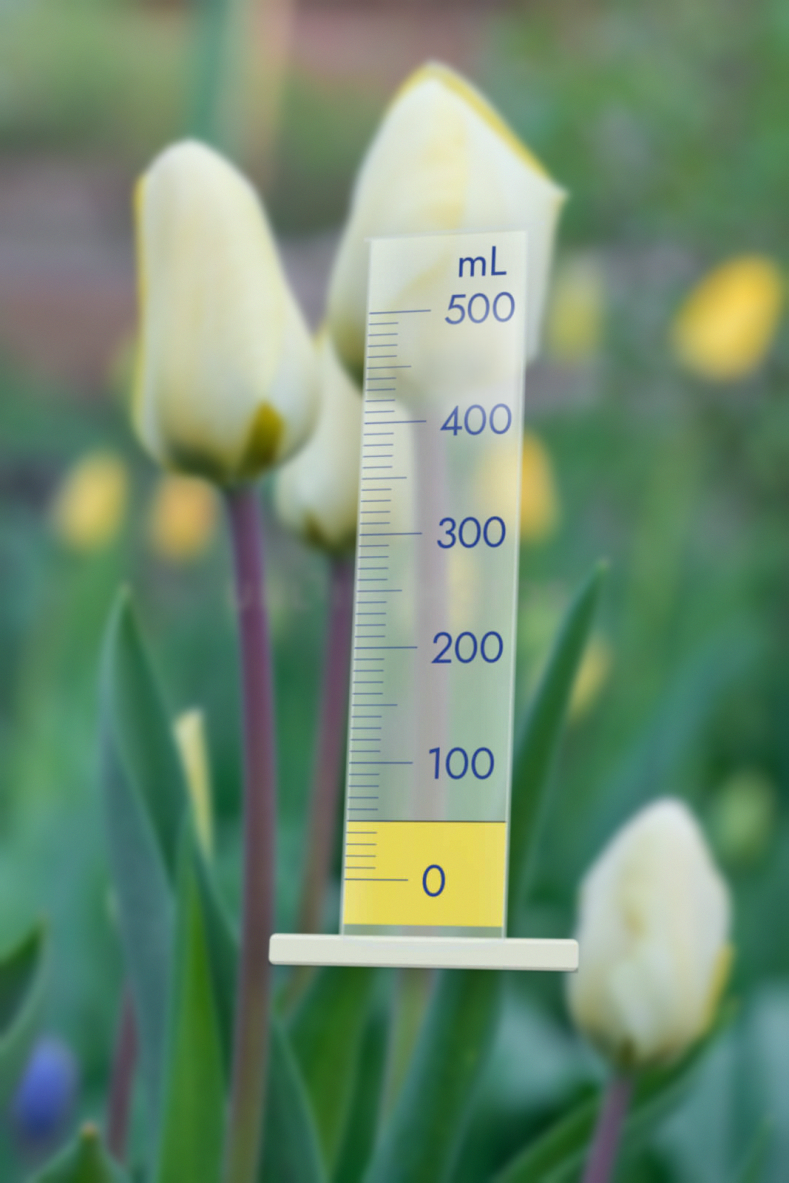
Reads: 50; mL
